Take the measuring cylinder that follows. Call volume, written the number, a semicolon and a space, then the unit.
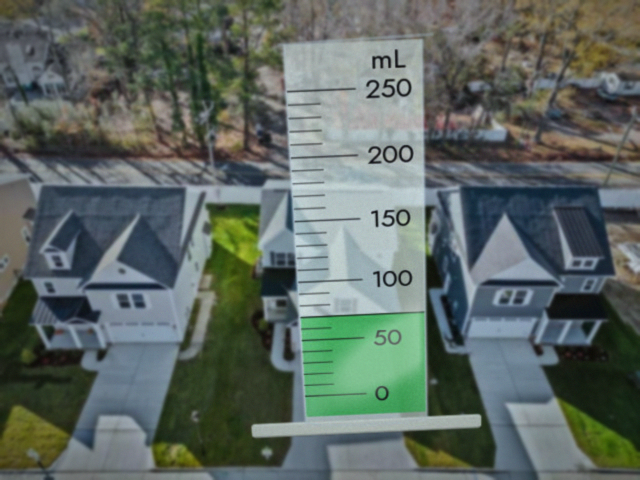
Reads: 70; mL
